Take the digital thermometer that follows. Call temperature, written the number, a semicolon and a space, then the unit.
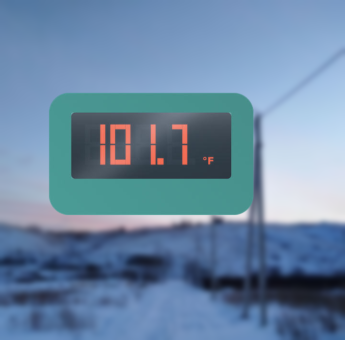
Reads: 101.7; °F
